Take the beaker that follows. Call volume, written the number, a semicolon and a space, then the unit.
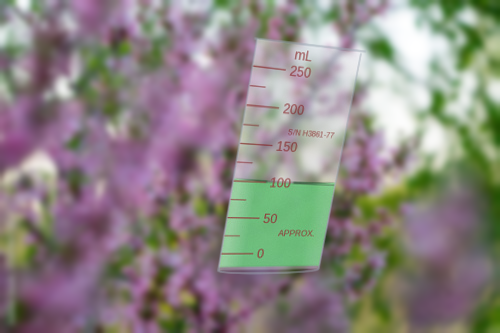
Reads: 100; mL
